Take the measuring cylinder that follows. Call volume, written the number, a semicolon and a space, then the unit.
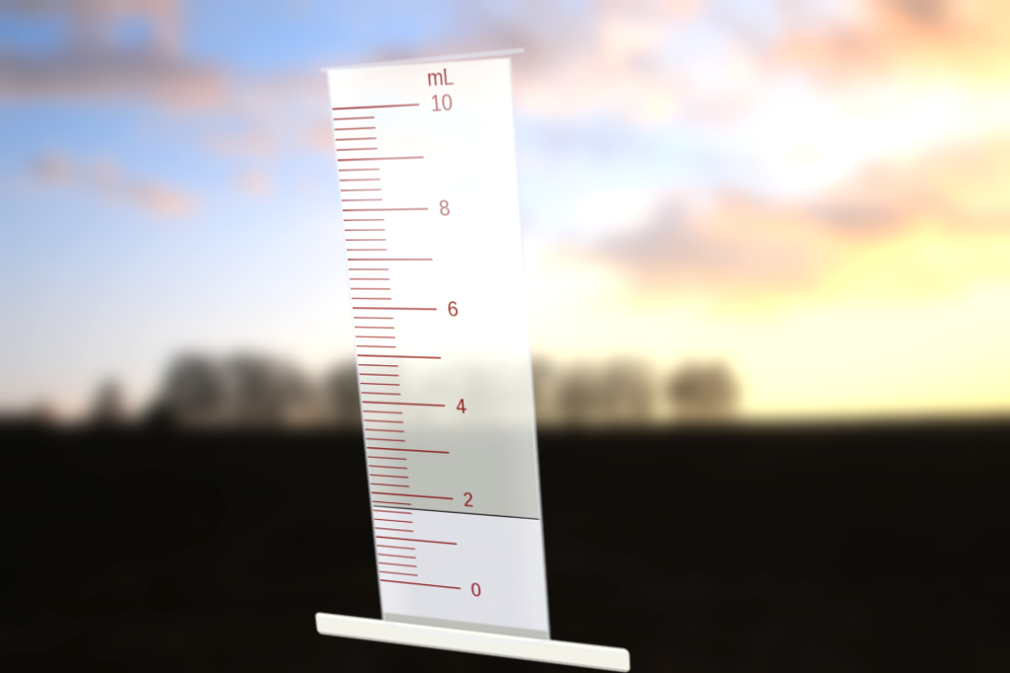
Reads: 1.7; mL
